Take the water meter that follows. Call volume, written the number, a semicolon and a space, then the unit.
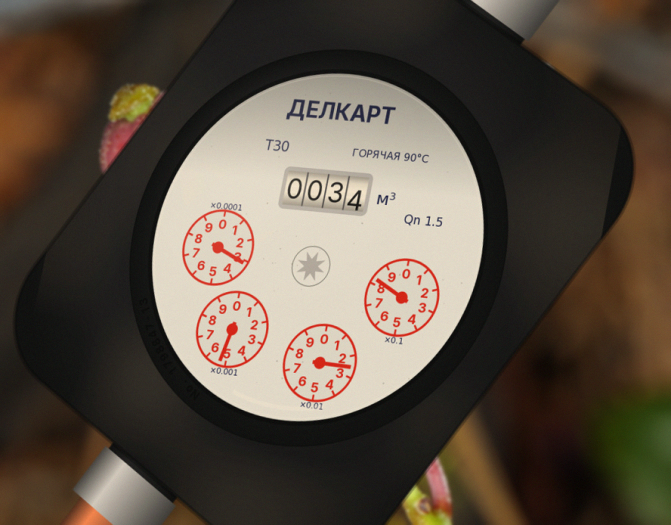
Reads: 33.8253; m³
